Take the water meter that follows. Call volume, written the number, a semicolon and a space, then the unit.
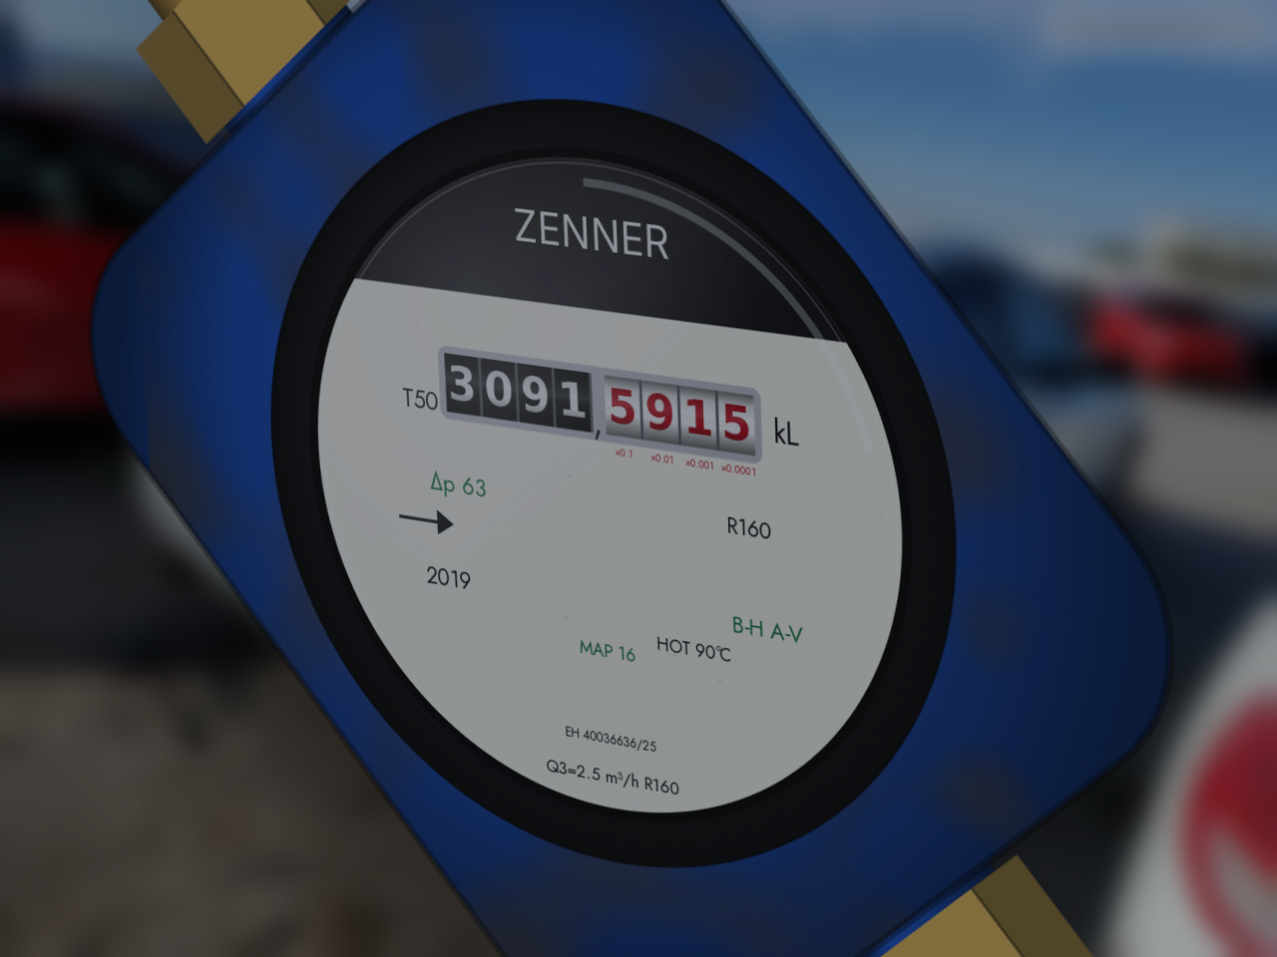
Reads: 3091.5915; kL
